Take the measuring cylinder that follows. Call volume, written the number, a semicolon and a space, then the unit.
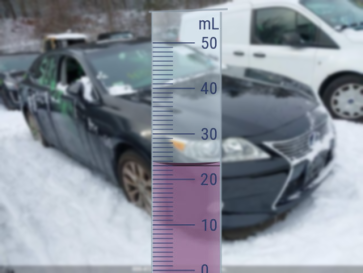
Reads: 23; mL
